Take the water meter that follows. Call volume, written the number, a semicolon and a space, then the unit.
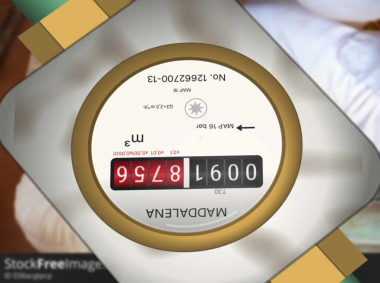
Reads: 91.8756; m³
